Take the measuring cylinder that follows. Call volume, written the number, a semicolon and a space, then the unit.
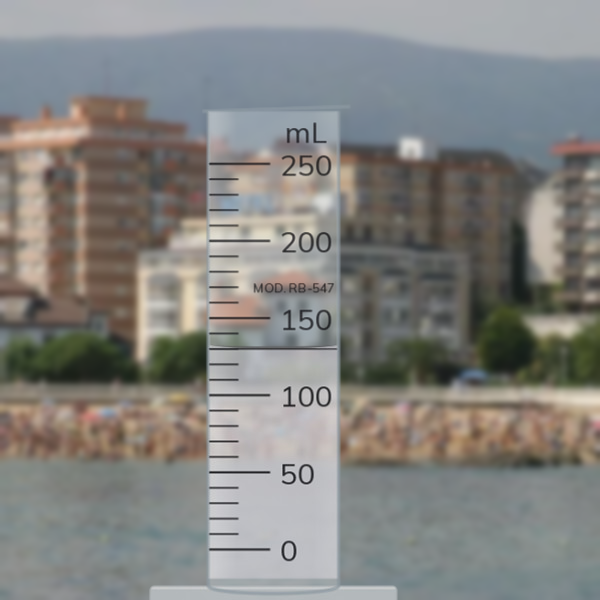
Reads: 130; mL
